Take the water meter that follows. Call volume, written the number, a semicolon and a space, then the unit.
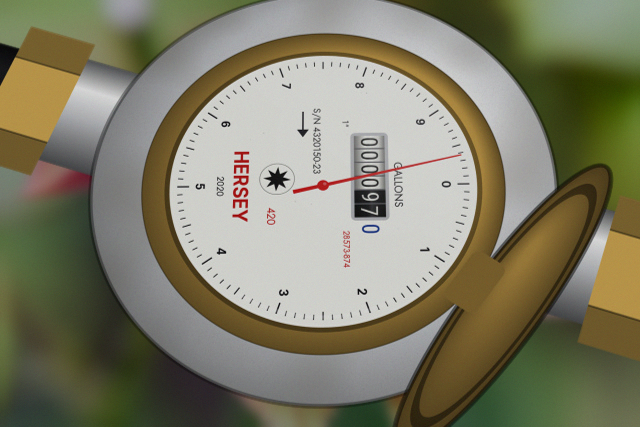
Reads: 969.6; gal
